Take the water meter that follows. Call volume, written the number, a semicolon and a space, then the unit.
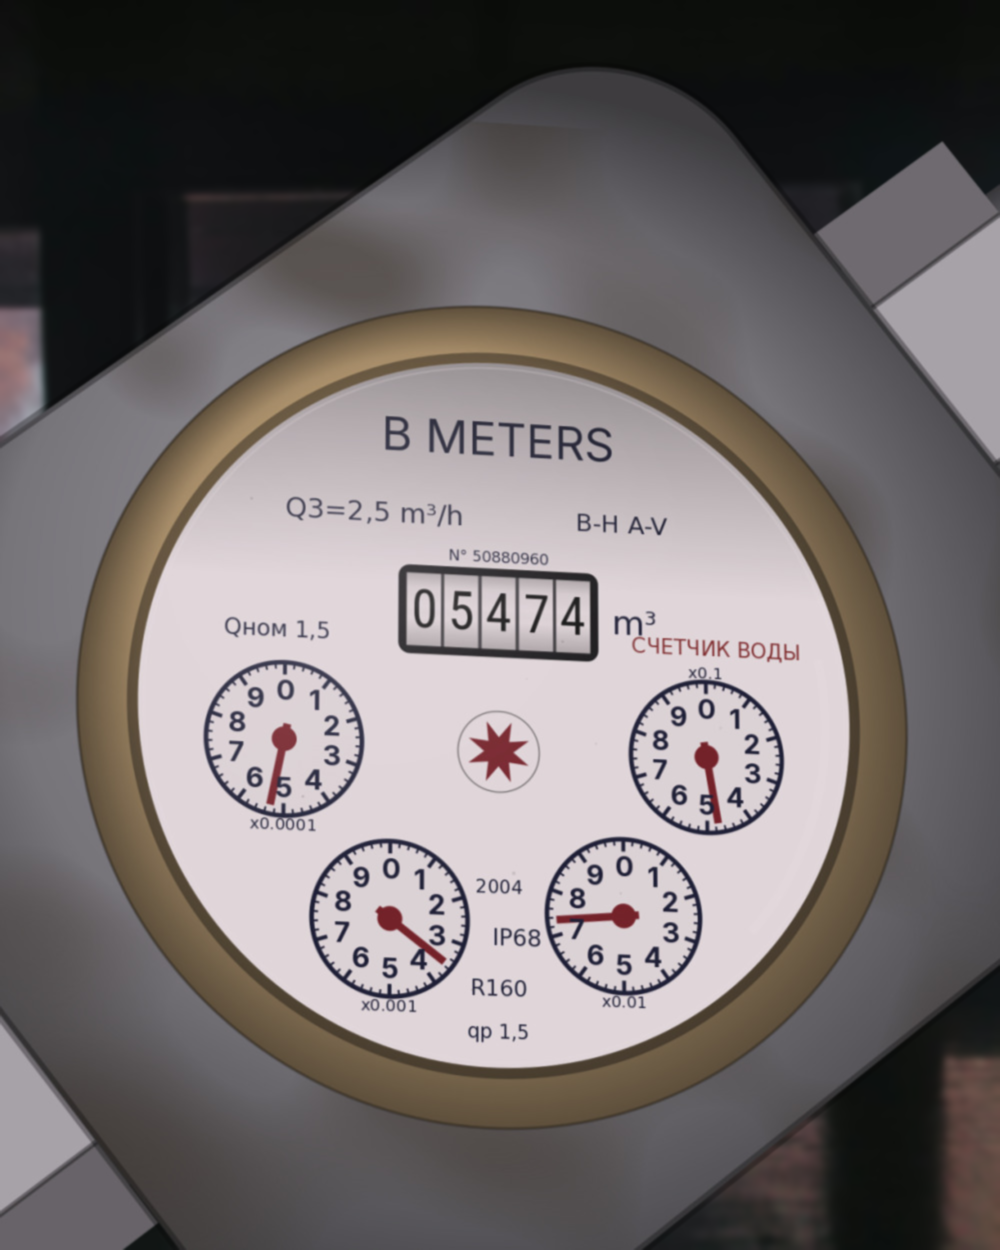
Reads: 5474.4735; m³
